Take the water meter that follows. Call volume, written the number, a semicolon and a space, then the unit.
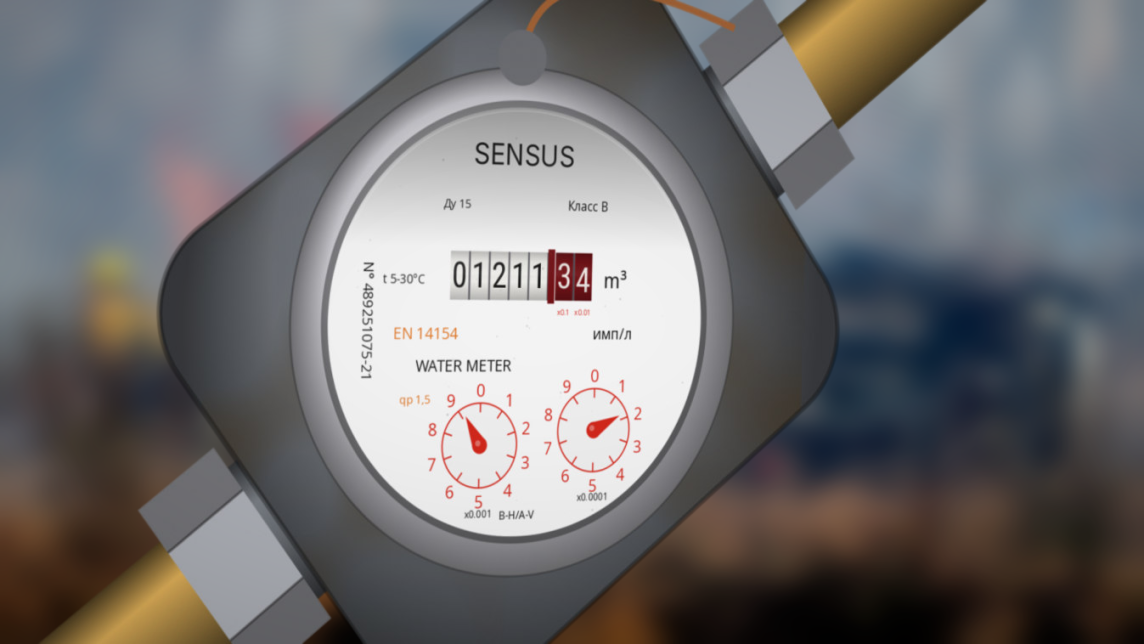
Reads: 1211.3391; m³
